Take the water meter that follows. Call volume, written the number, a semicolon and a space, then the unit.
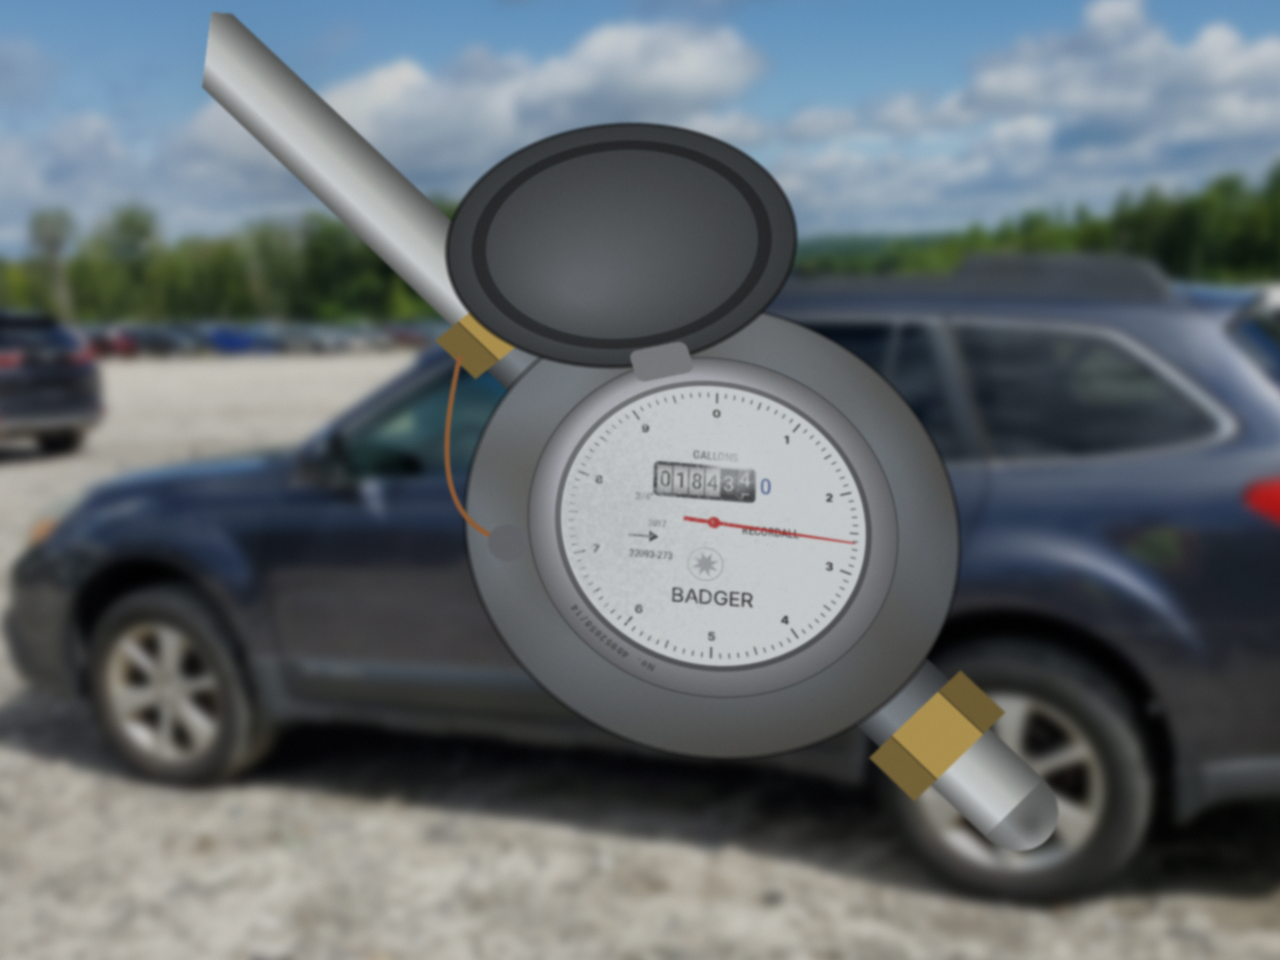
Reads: 184342.6; gal
